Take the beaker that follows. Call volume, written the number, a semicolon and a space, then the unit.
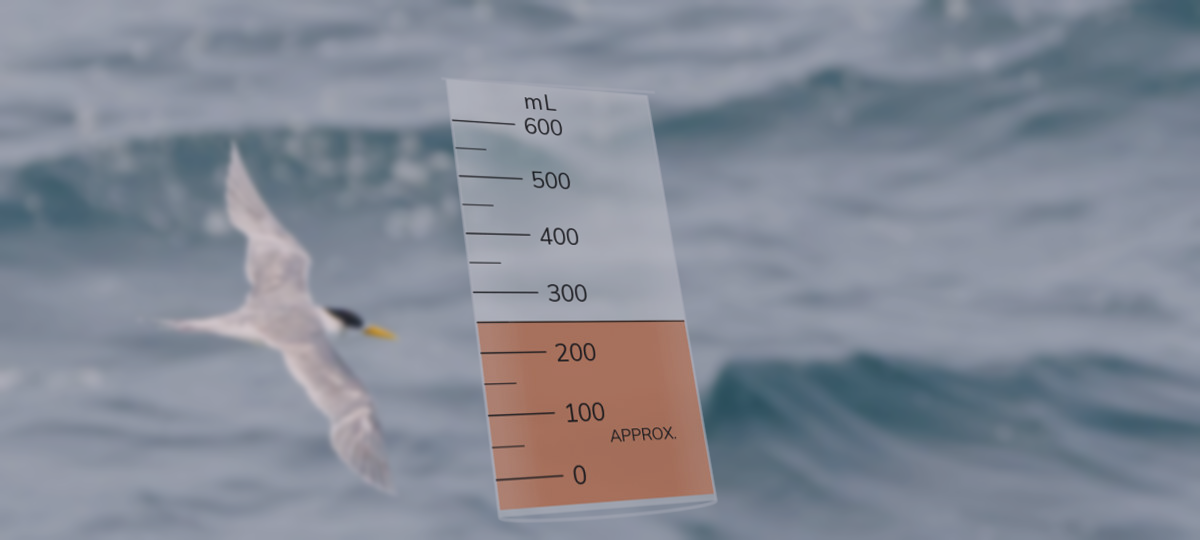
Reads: 250; mL
